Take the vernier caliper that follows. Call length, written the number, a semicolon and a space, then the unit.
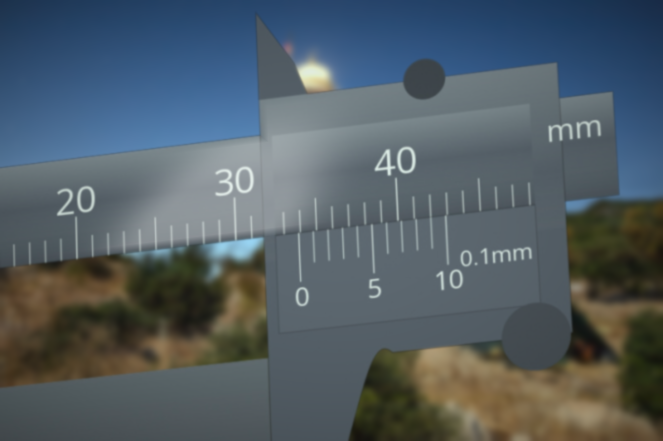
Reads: 33.9; mm
